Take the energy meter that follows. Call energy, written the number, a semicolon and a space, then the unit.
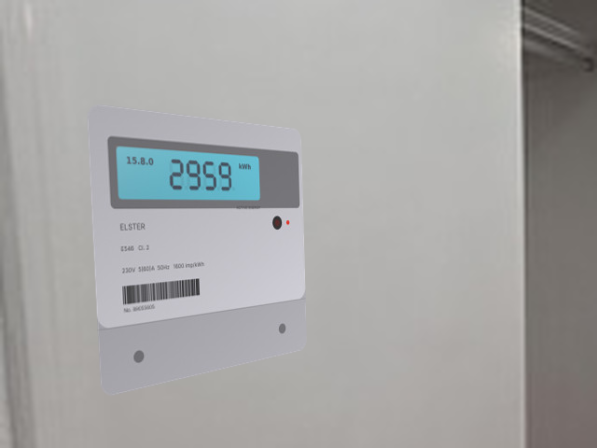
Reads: 2959; kWh
